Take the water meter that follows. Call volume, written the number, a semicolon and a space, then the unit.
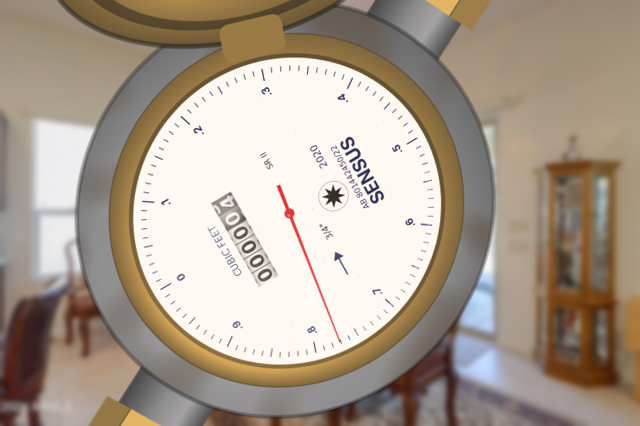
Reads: 3.77; ft³
